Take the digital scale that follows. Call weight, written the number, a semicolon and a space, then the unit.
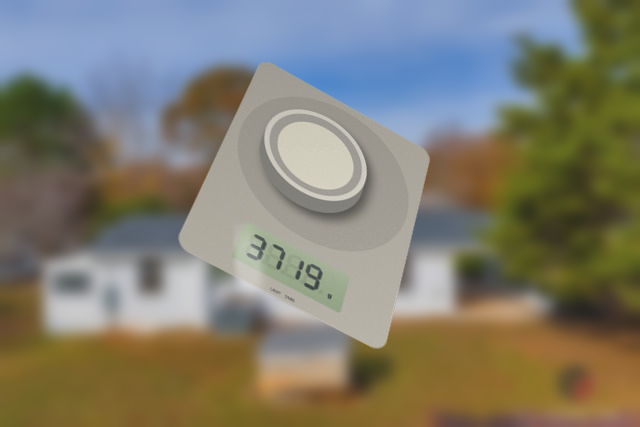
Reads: 3719; g
